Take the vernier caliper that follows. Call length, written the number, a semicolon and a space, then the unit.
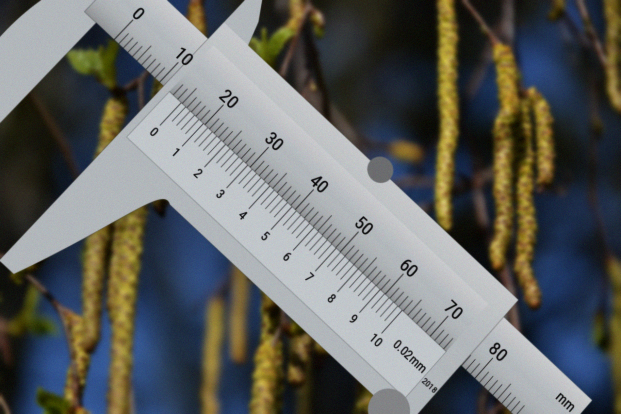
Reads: 14.8; mm
